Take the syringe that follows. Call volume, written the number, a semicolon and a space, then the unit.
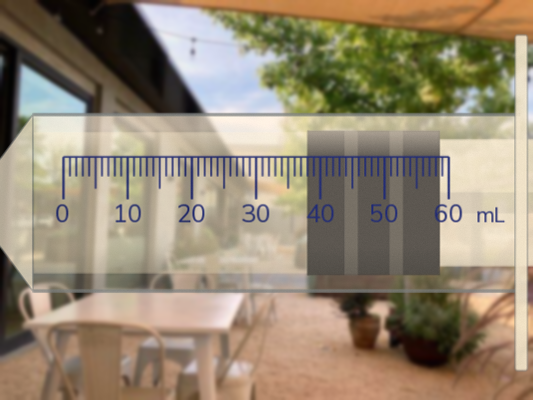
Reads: 38; mL
